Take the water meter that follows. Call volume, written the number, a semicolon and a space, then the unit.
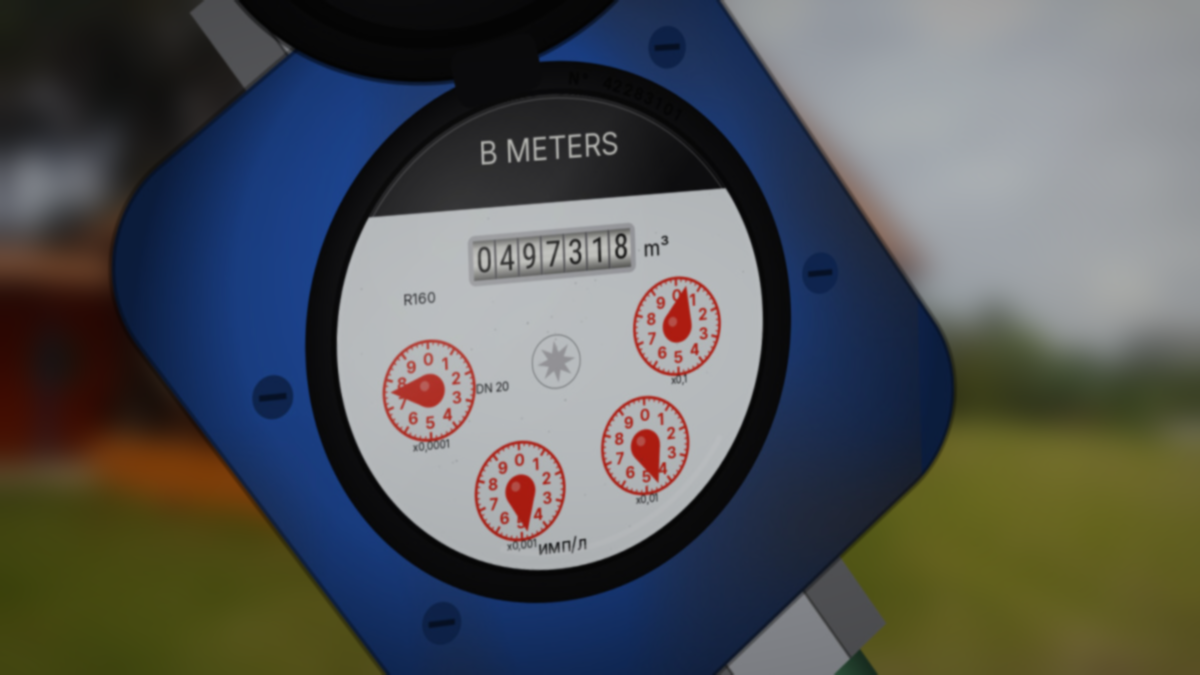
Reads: 497318.0447; m³
